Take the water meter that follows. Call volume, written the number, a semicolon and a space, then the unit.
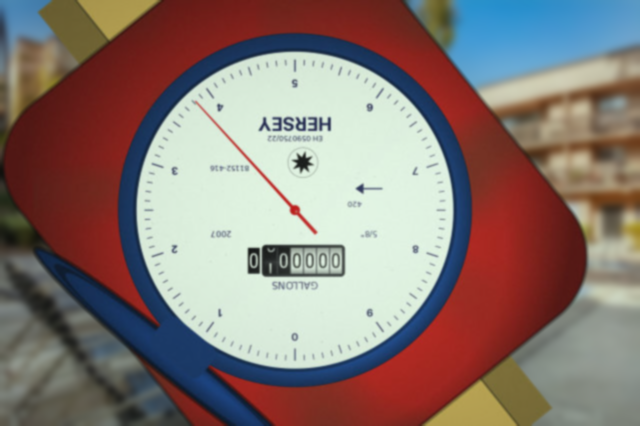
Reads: 13.8; gal
